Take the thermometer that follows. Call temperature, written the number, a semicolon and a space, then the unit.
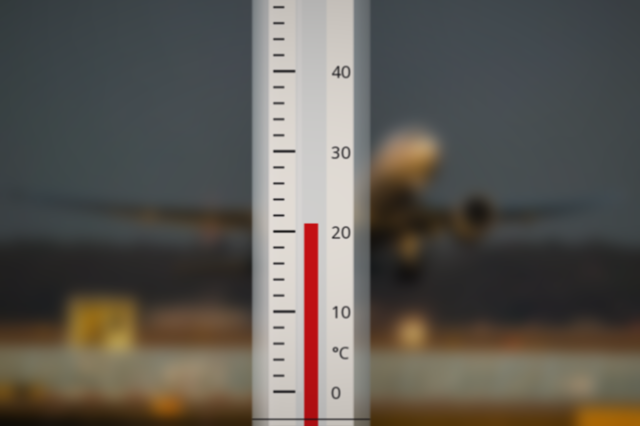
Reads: 21; °C
